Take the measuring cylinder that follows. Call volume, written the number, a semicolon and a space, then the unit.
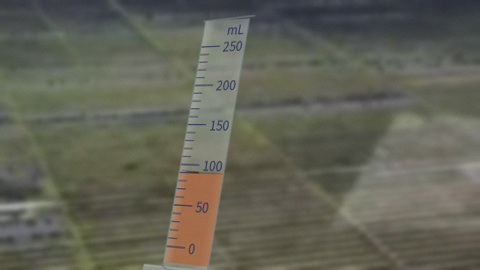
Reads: 90; mL
